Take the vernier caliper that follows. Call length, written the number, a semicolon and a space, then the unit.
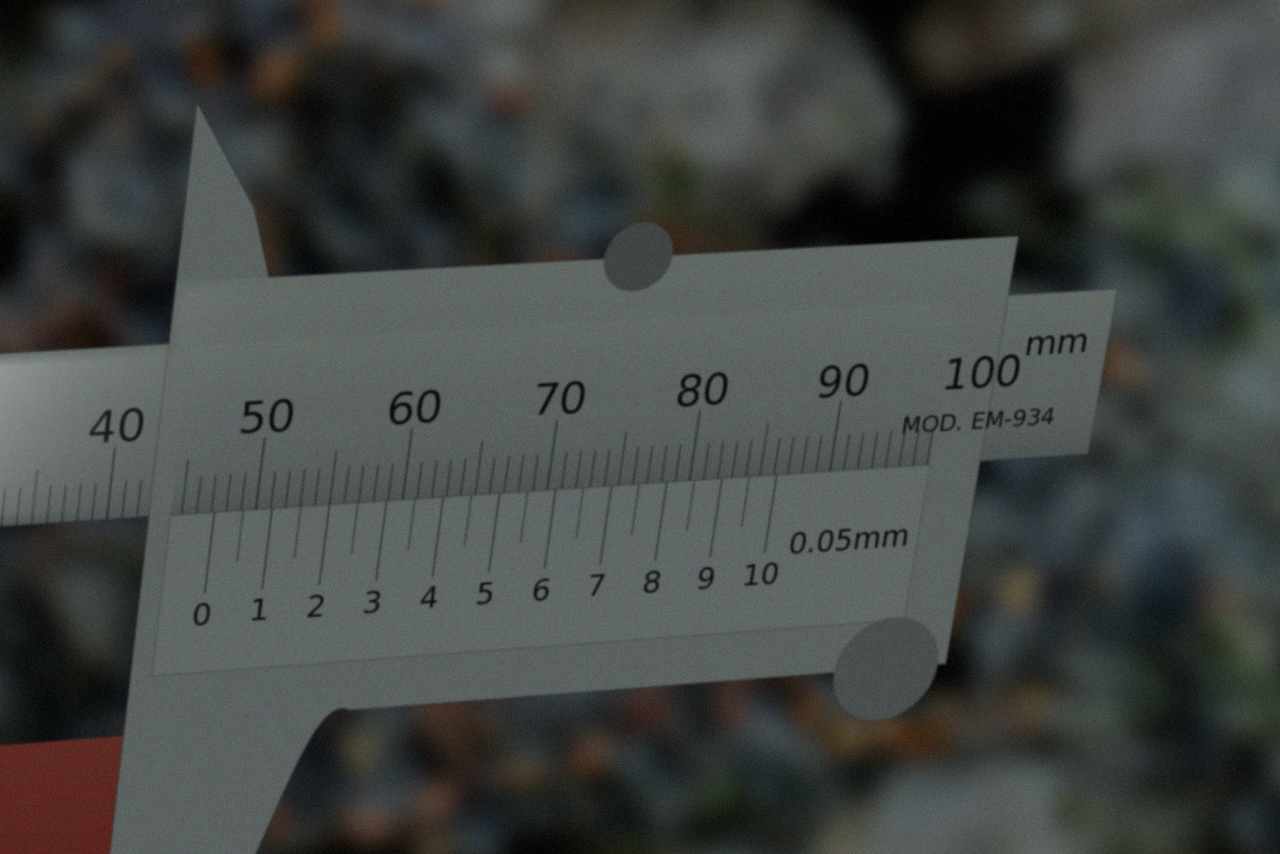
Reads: 47.2; mm
